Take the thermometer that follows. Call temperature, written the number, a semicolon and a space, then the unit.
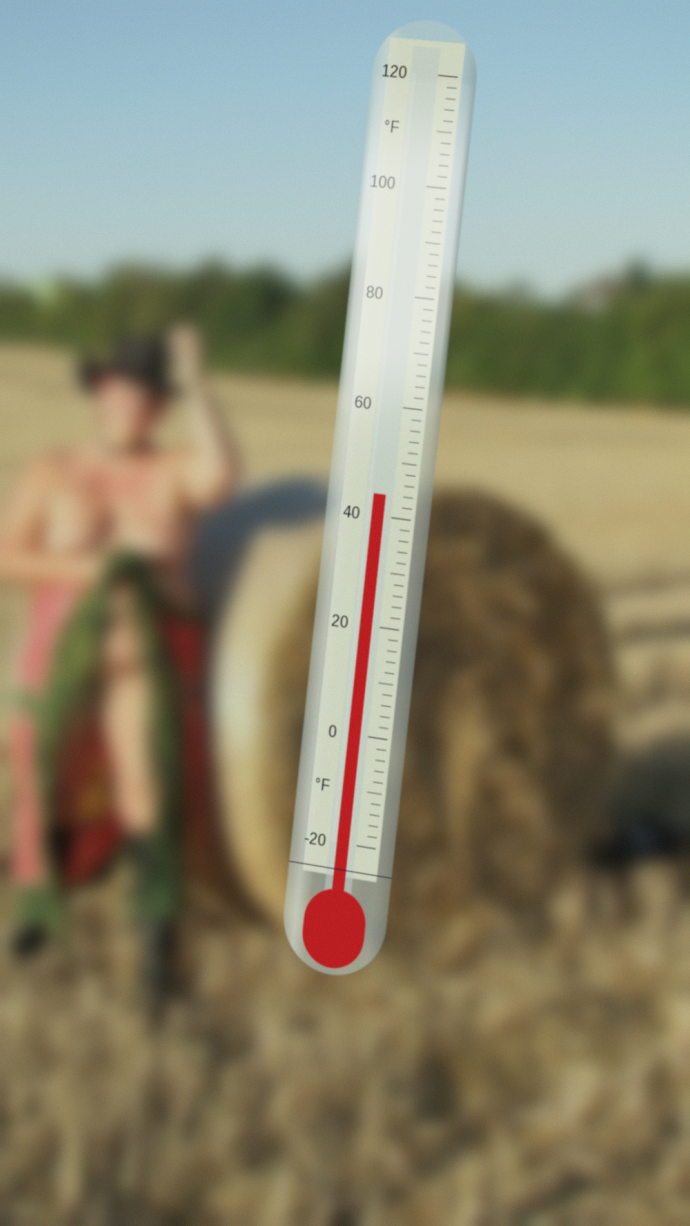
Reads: 44; °F
